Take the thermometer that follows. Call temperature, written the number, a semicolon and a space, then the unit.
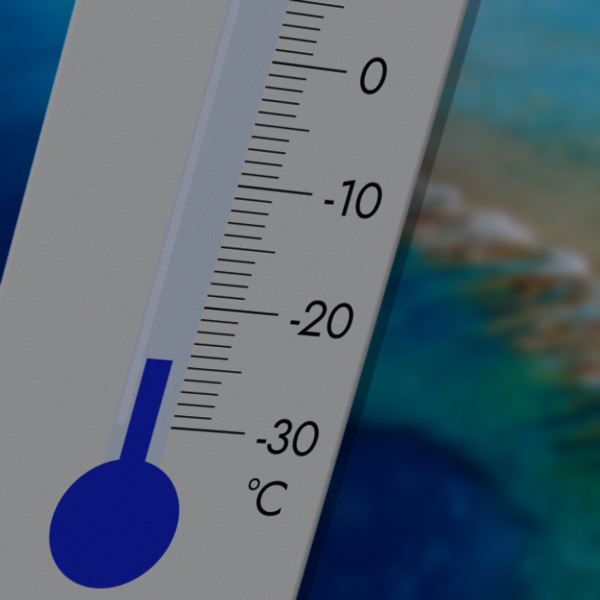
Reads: -24.5; °C
